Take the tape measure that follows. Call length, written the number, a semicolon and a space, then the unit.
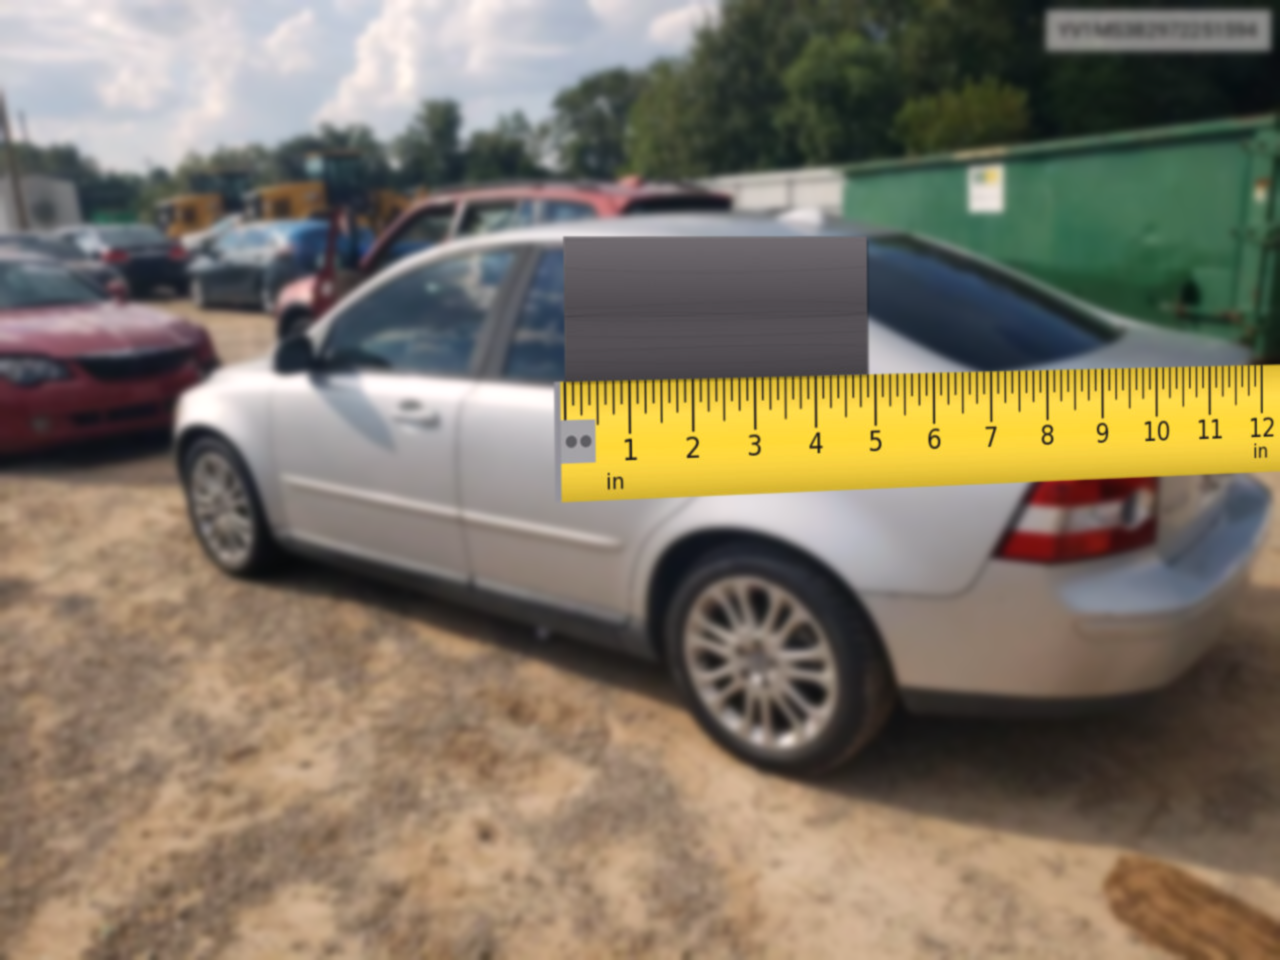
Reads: 4.875; in
